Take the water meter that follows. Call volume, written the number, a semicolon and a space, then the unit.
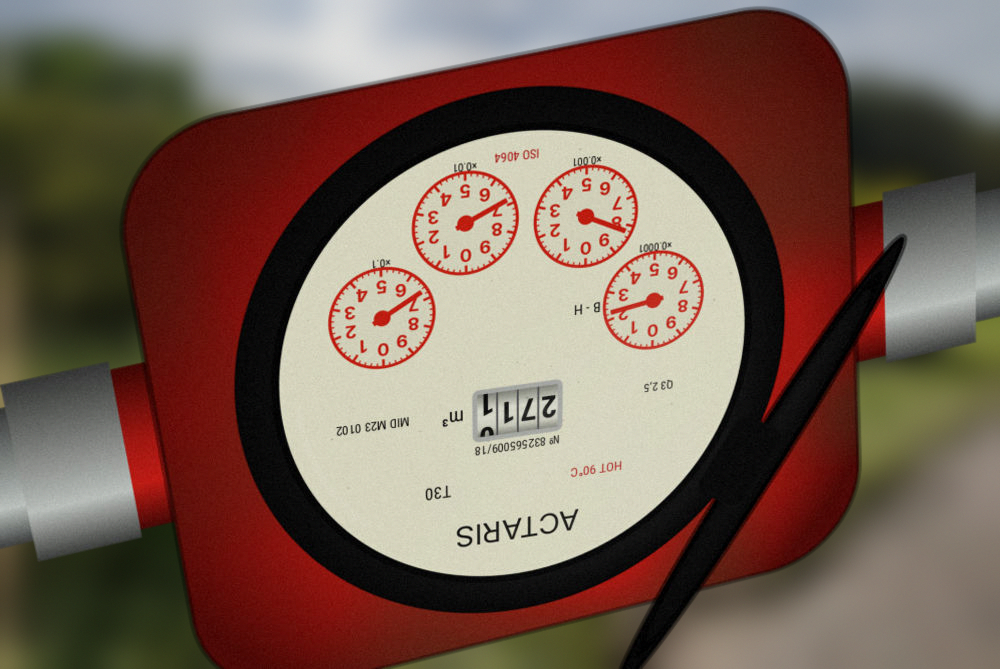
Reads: 2710.6682; m³
